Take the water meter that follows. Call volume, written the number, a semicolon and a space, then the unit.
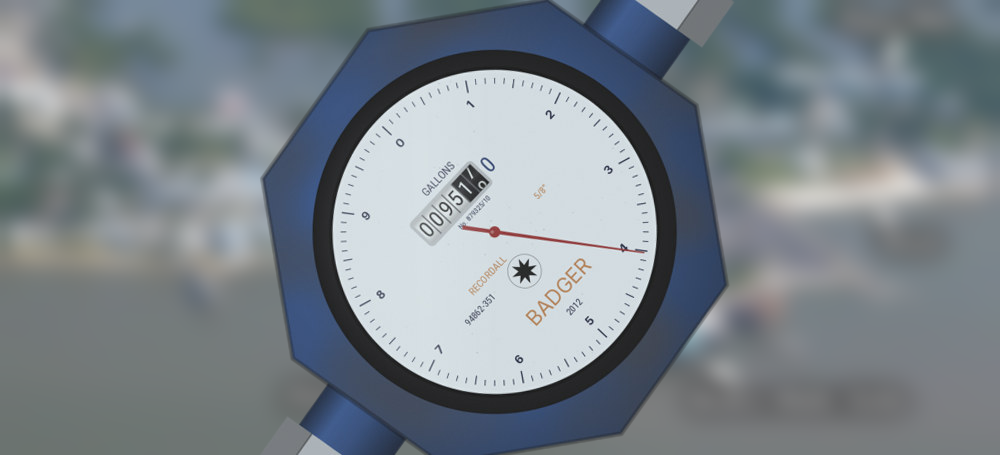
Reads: 95174.0; gal
